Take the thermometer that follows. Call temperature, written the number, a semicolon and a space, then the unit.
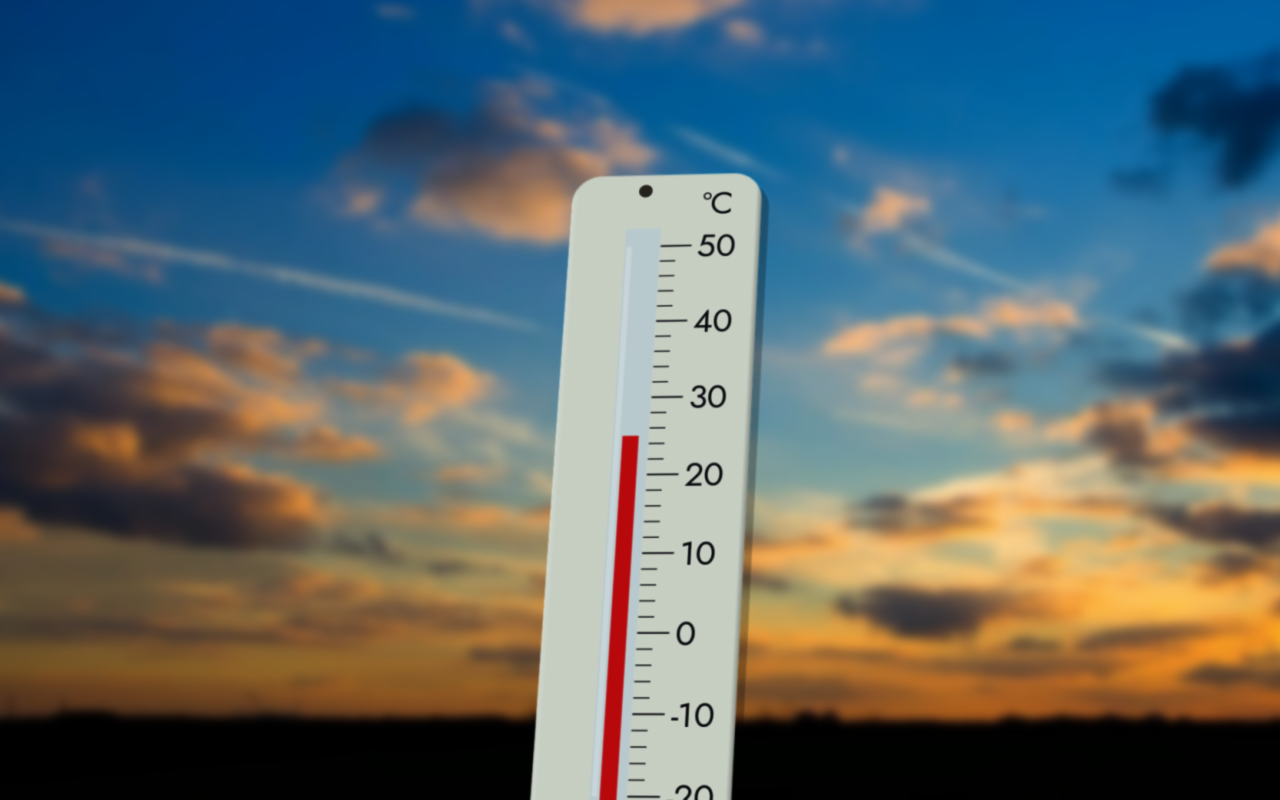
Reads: 25; °C
